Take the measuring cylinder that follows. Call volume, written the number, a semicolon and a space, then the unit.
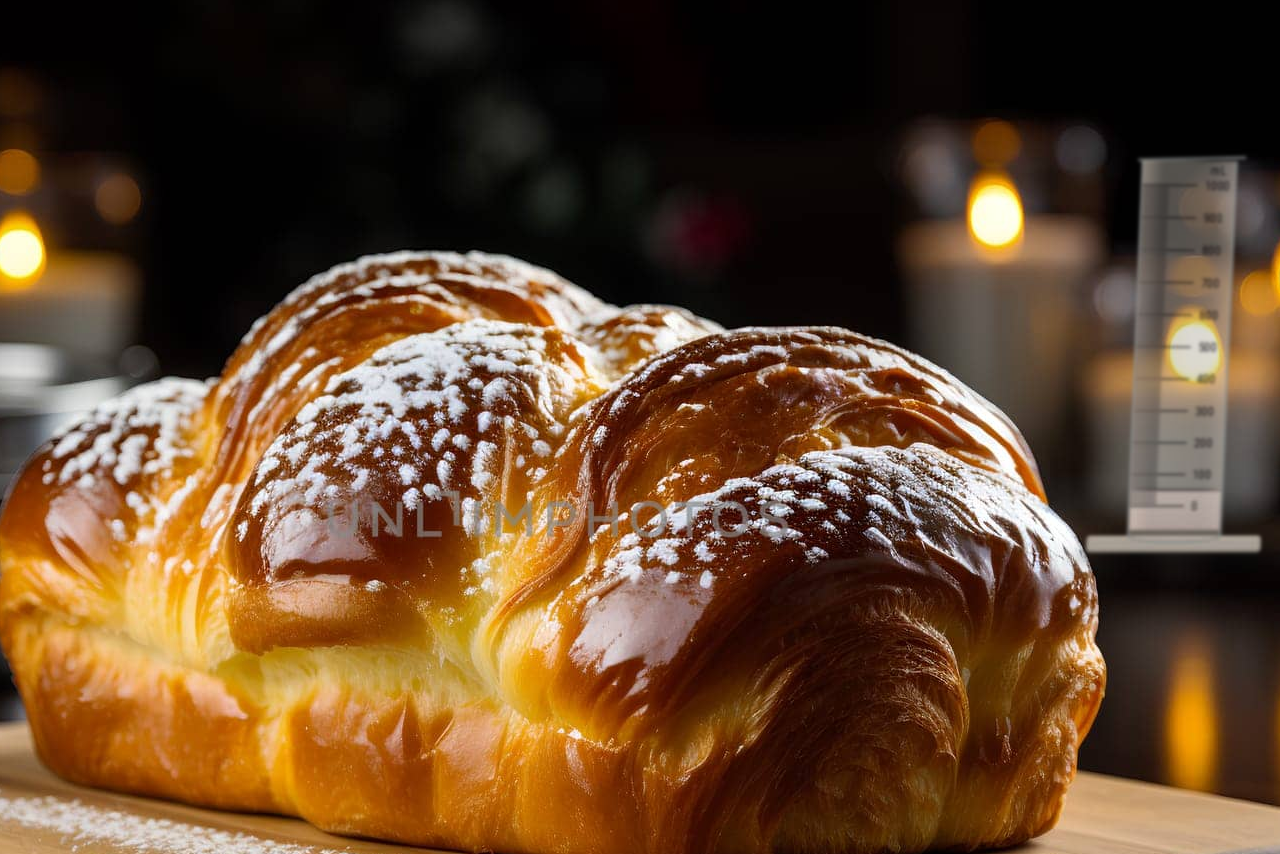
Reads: 50; mL
